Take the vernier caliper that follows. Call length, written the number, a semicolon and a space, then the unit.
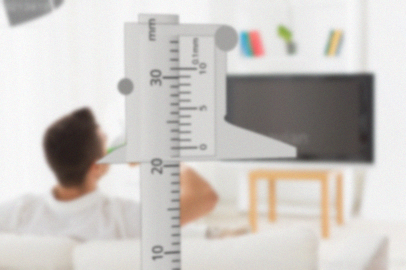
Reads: 22.0; mm
